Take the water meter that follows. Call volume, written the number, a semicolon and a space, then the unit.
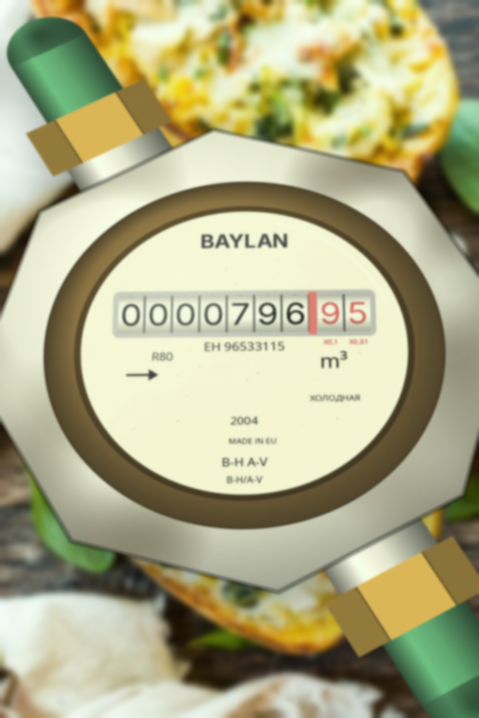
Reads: 796.95; m³
